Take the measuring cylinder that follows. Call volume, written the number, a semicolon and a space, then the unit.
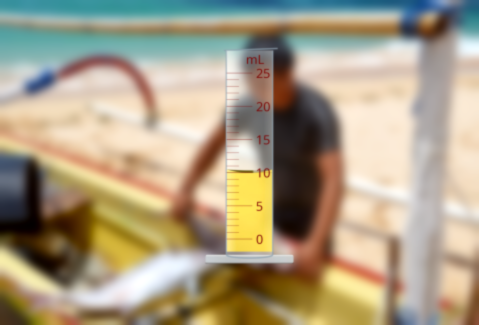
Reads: 10; mL
